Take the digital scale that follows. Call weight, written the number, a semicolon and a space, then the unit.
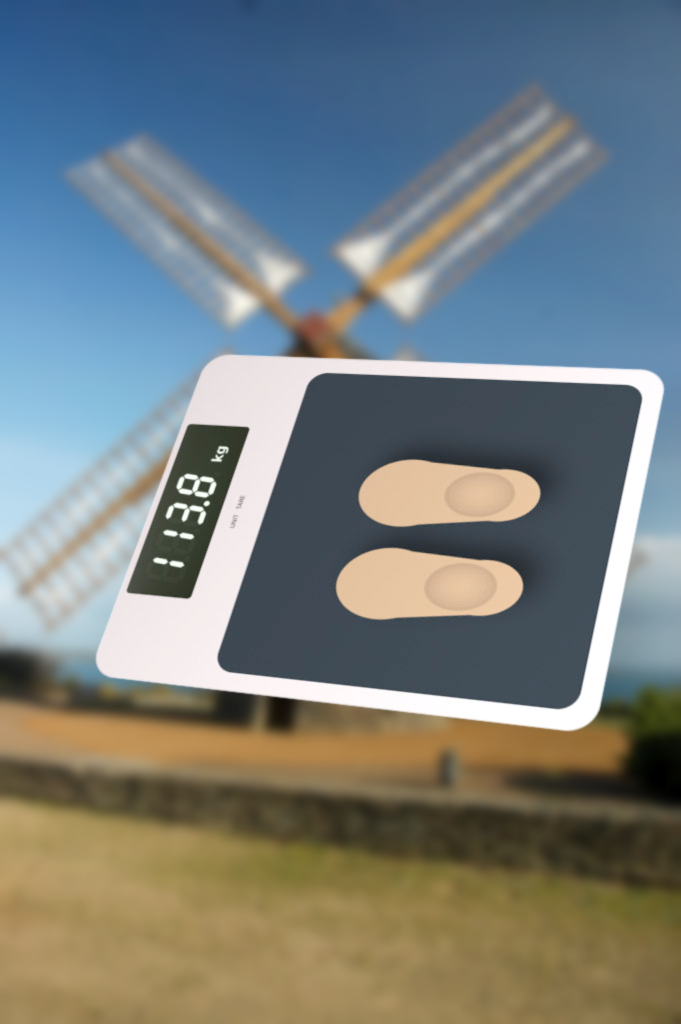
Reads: 113.8; kg
